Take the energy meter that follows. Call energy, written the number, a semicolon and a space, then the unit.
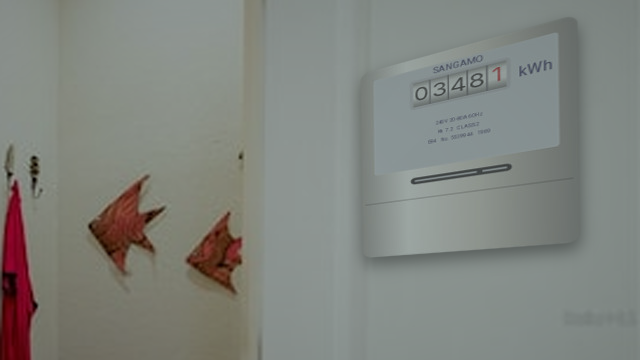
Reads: 348.1; kWh
